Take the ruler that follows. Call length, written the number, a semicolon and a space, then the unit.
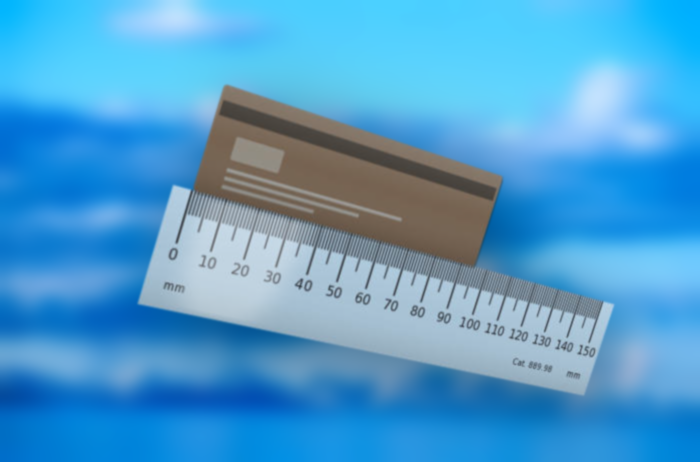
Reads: 95; mm
